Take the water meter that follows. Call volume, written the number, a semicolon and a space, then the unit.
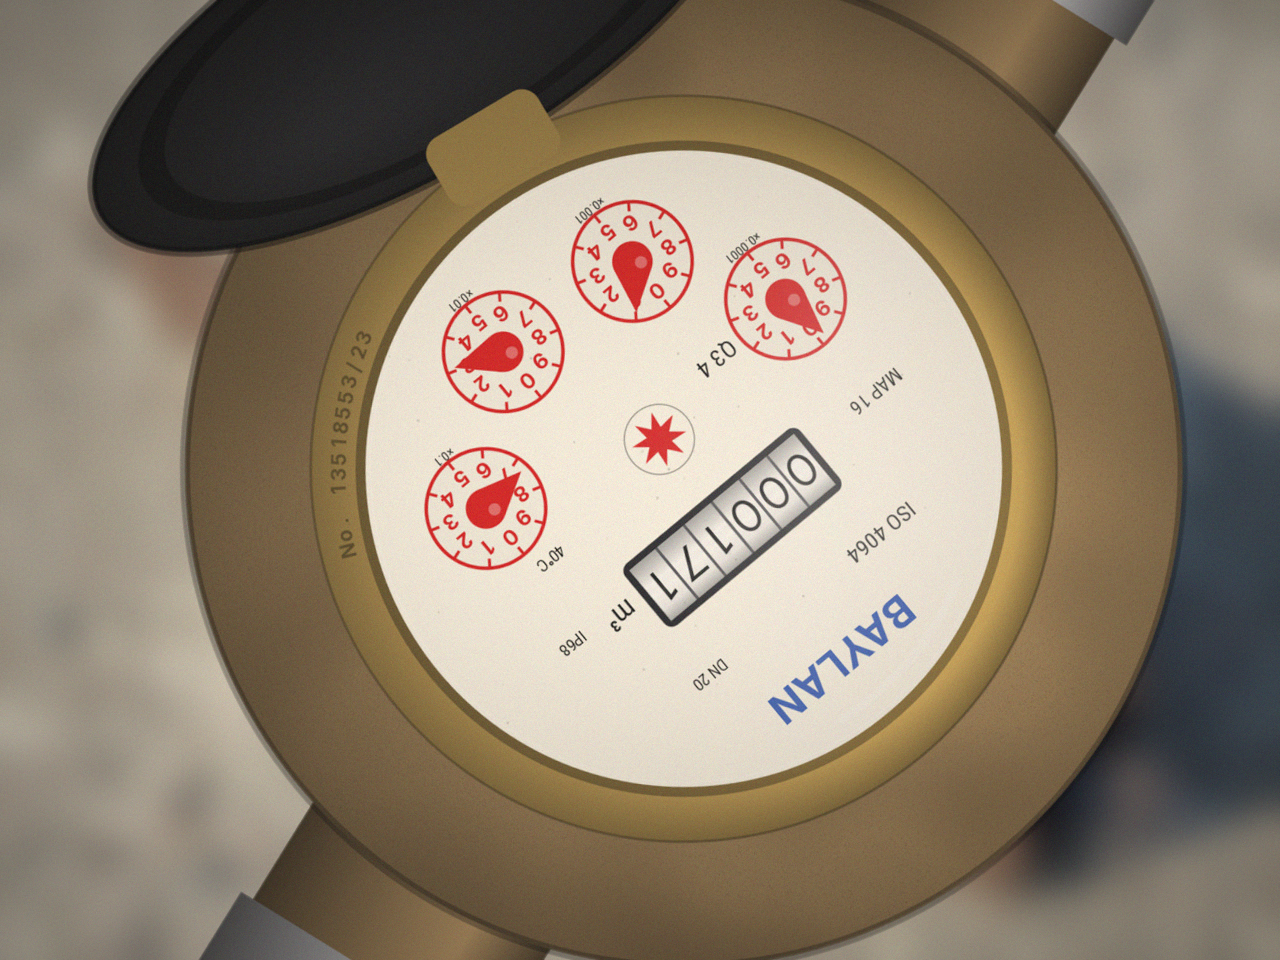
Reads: 171.7309; m³
